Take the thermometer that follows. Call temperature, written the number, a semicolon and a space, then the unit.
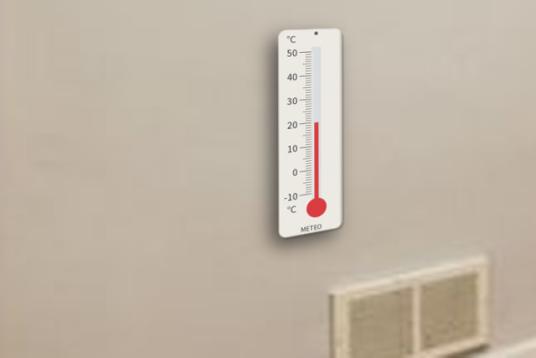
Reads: 20; °C
